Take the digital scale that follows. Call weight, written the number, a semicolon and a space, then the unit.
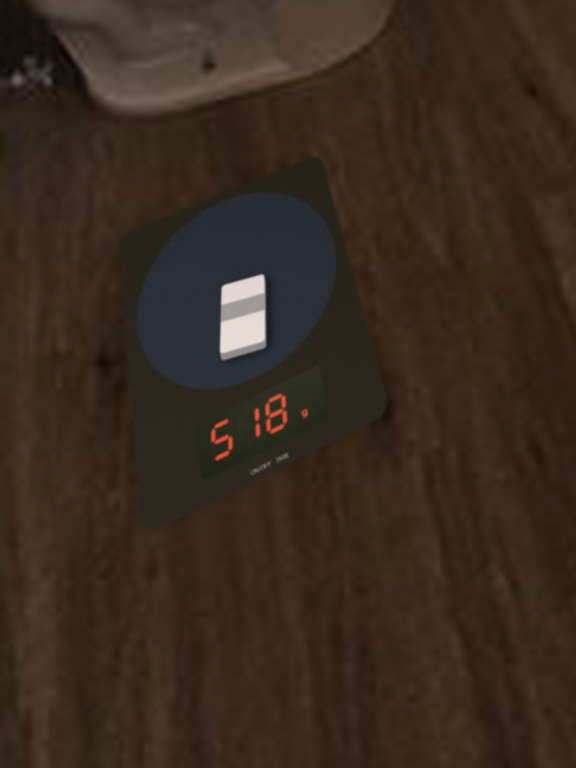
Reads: 518; g
